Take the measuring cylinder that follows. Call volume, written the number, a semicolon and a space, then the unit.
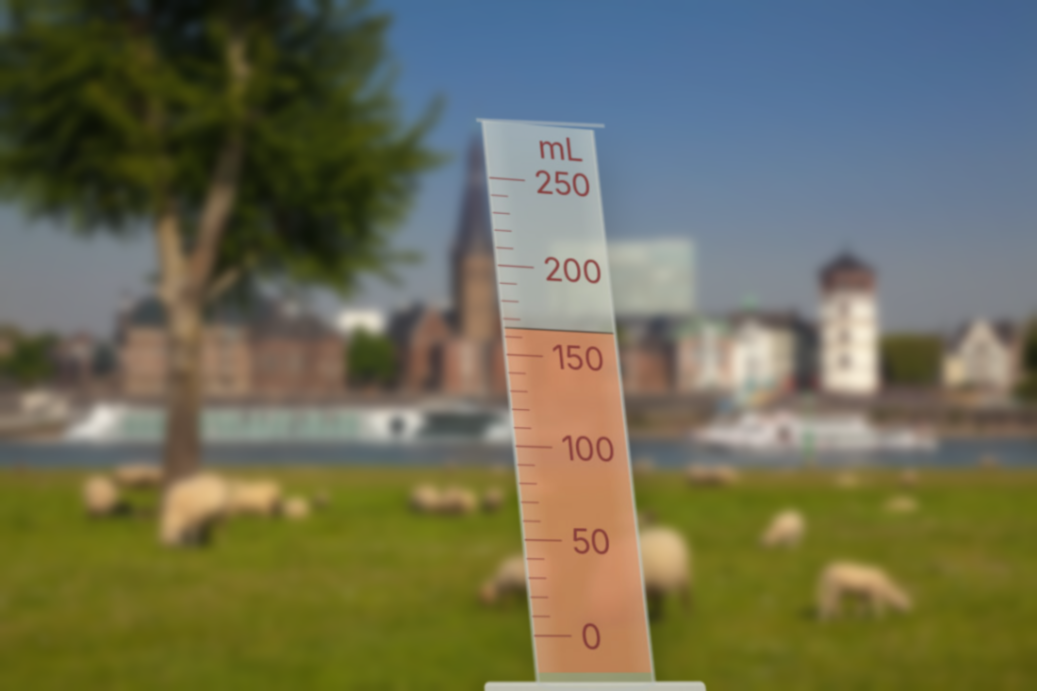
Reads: 165; mL
